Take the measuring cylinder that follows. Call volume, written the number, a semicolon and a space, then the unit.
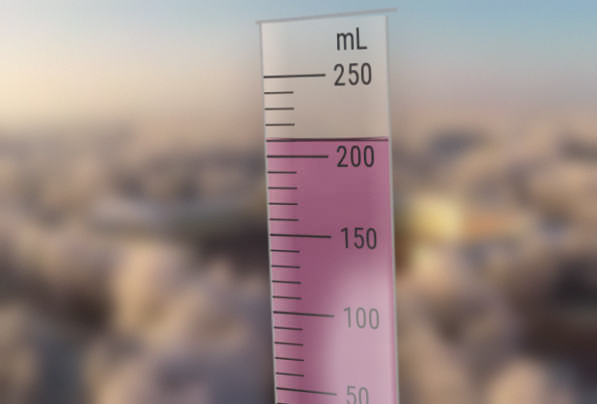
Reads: 210; mL
